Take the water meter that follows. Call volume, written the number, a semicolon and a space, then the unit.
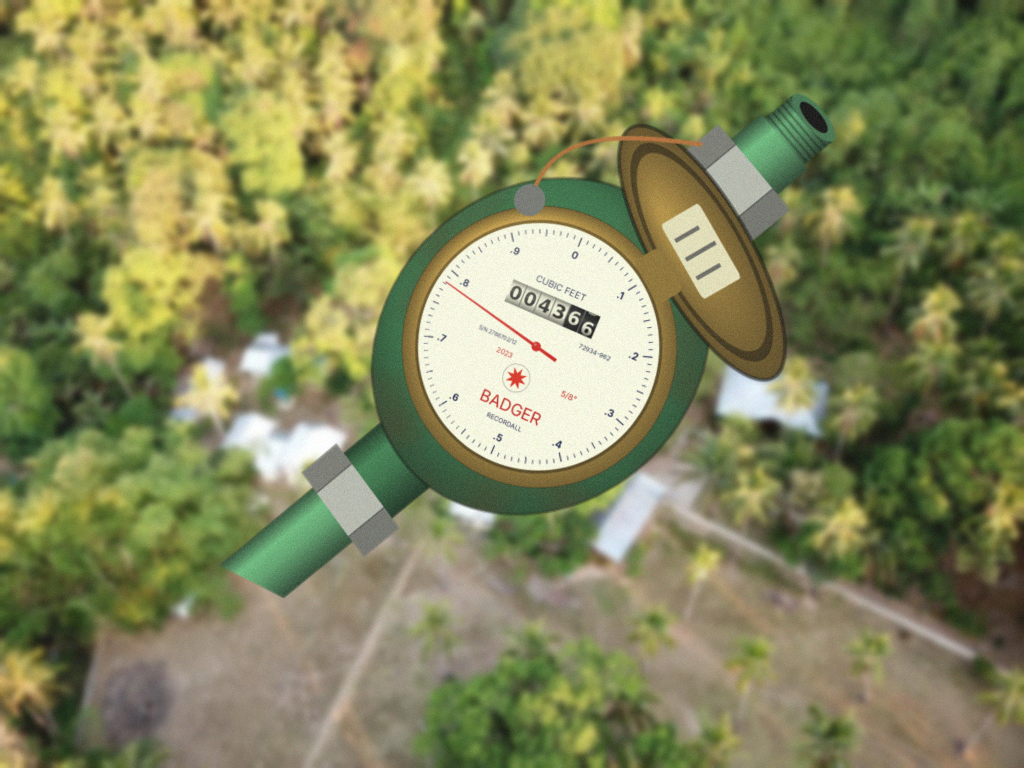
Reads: 4365.78; ft³
